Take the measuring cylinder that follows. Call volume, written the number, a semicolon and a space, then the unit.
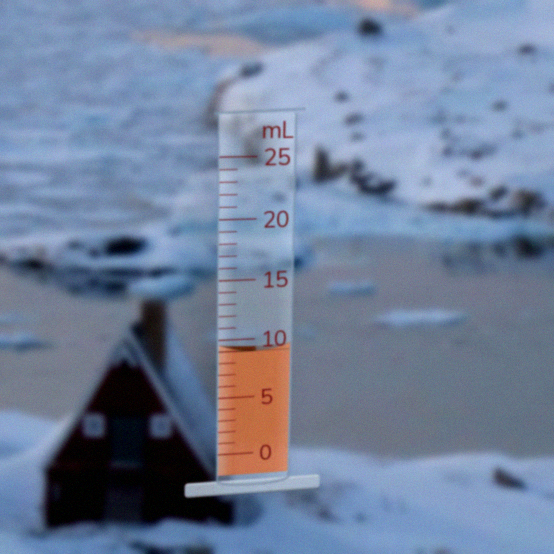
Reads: 9; mL
